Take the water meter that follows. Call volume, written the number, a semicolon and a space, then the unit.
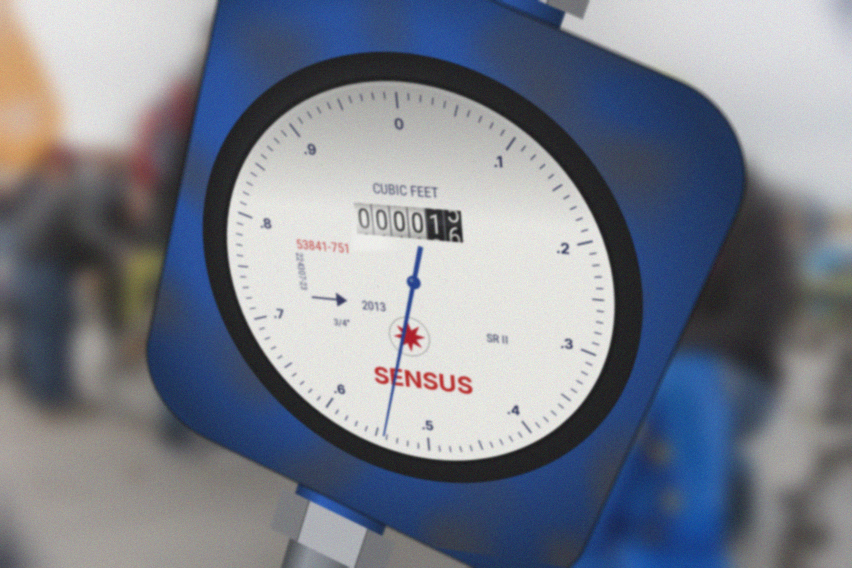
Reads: 15.54; ft³
